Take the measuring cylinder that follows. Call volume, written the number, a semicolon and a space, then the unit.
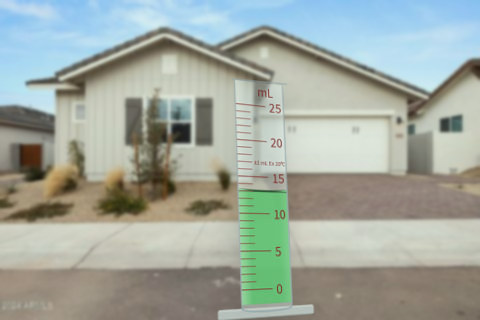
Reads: 13; mL
